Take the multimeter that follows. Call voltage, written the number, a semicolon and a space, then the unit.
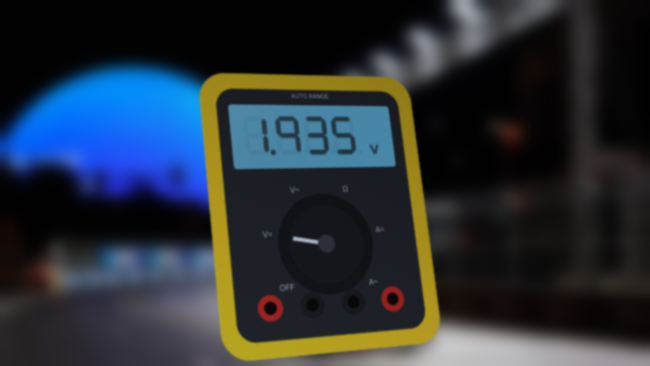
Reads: 1.935; V
